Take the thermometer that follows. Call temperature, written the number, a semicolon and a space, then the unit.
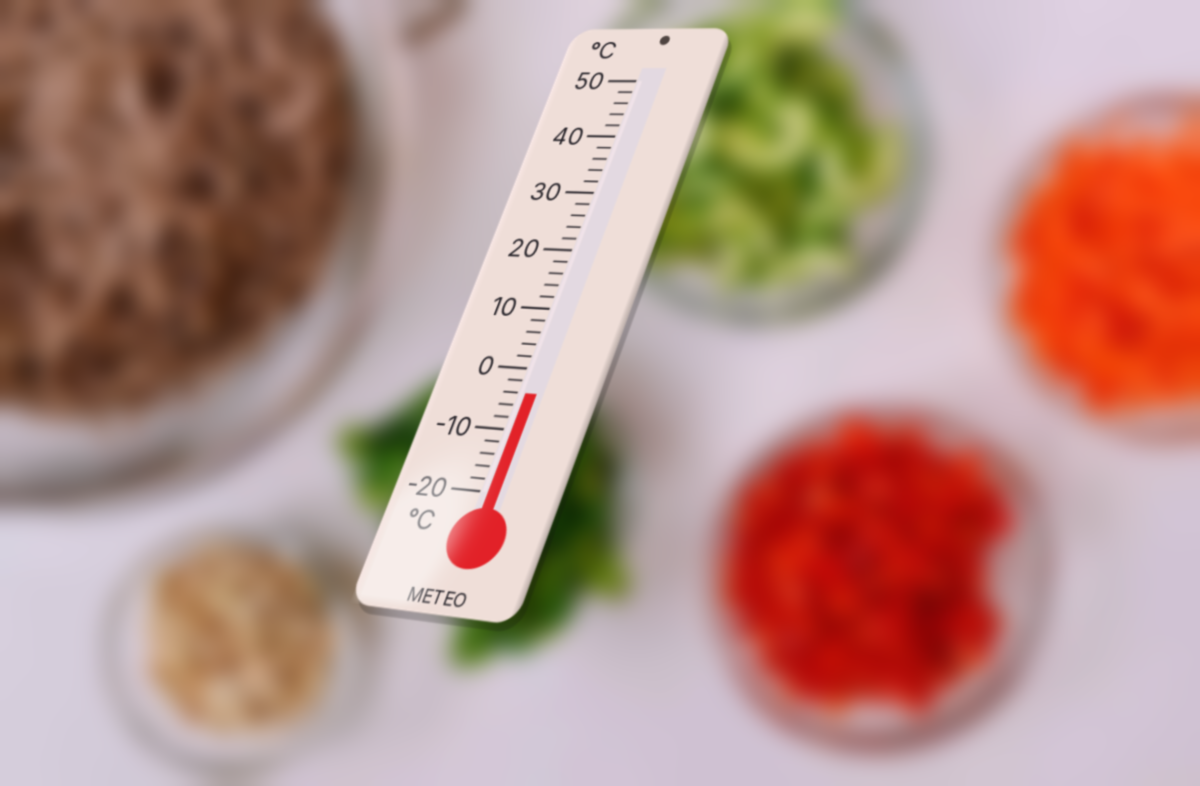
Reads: -4; °C
